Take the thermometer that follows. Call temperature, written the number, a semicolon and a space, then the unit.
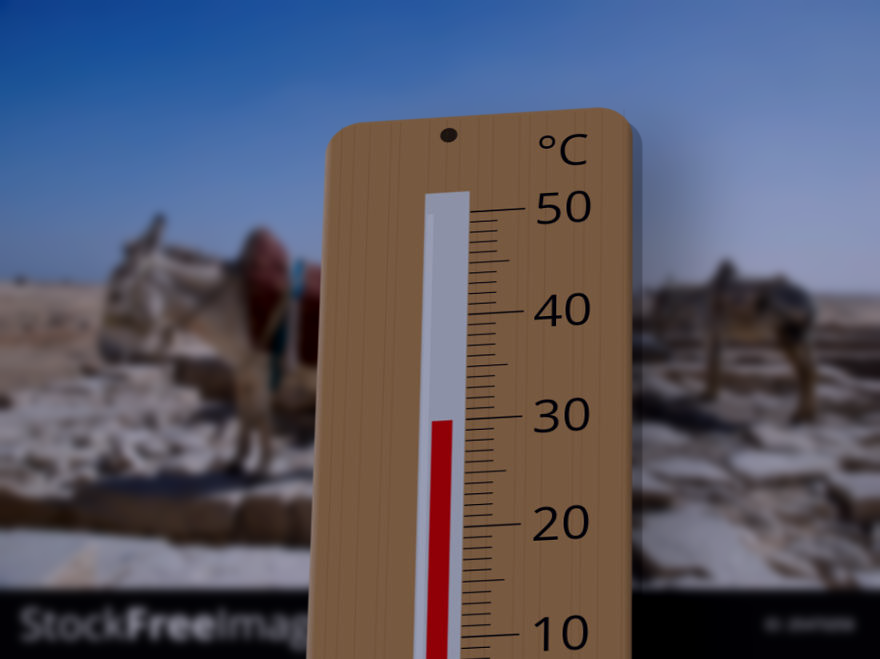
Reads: 30; °C
